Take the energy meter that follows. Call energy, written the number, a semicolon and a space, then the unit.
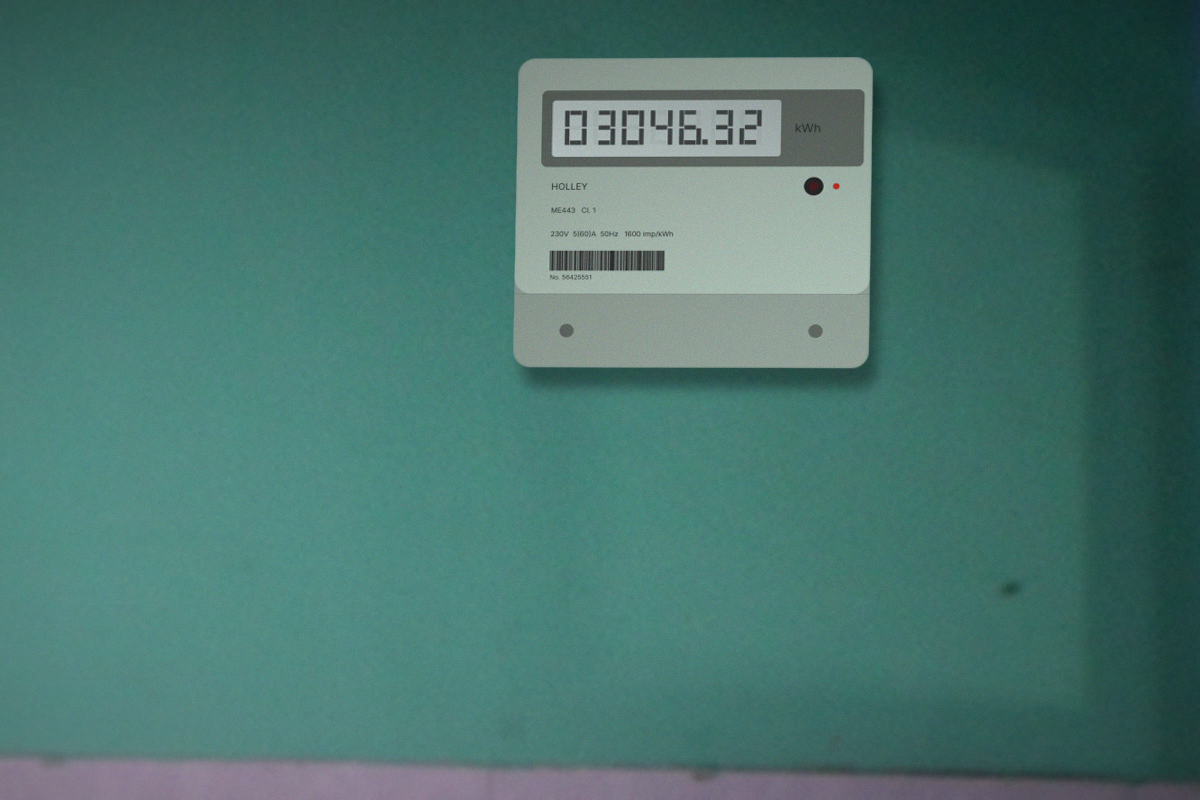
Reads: 3046.32; kWh
